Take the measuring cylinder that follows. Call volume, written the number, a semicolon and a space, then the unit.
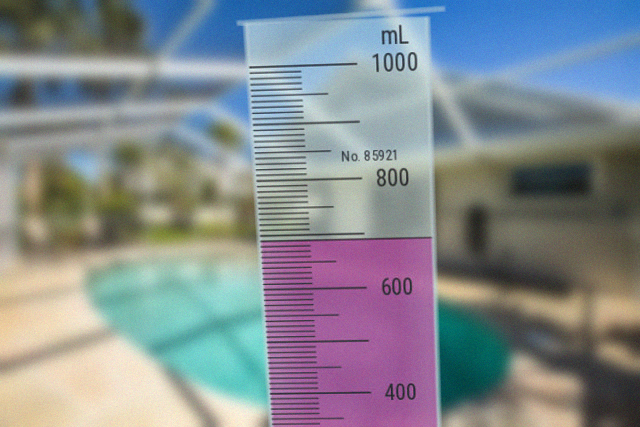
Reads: 690; mL
